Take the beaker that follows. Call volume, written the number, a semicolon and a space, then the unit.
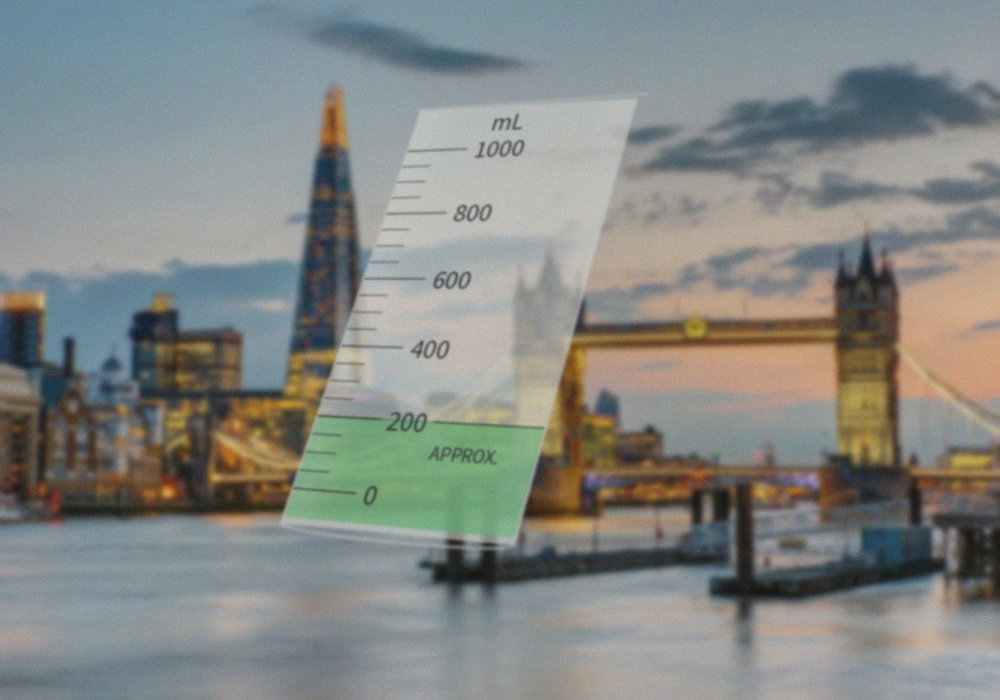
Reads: 200; mL
